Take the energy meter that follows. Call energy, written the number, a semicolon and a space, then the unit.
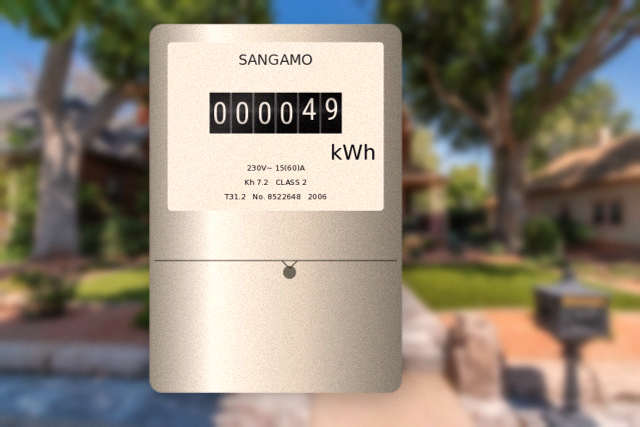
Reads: 49; kWh
